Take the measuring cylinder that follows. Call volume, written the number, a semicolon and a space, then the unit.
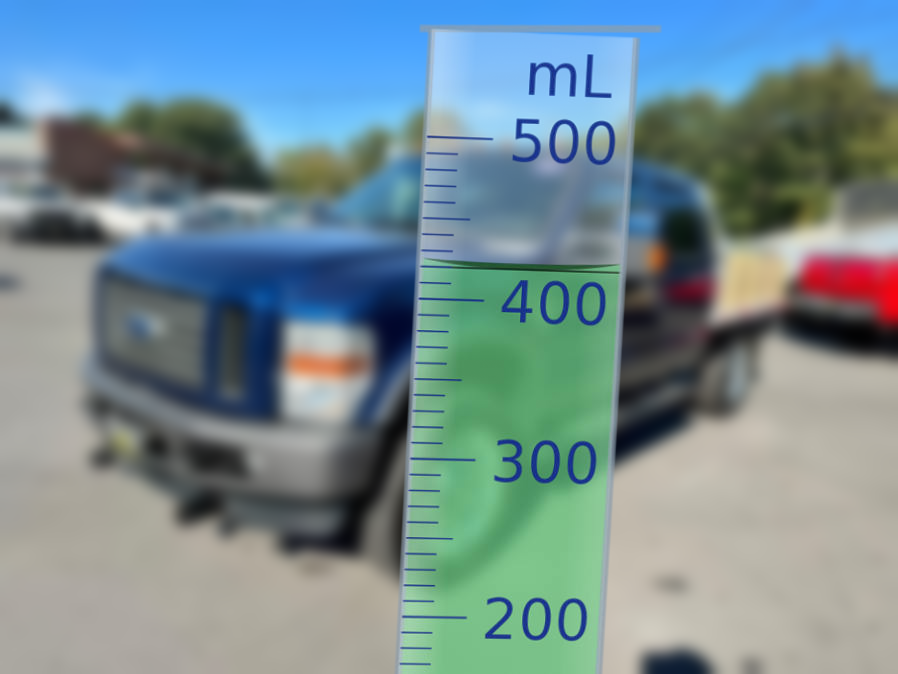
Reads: 420; mL
